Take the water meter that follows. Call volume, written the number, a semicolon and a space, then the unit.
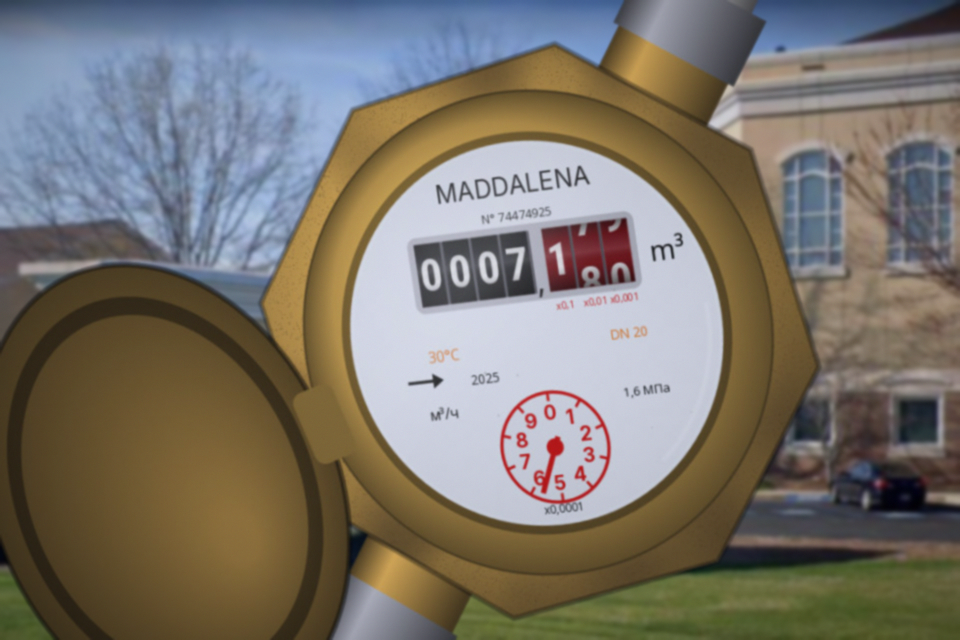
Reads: 7.1795; m³
